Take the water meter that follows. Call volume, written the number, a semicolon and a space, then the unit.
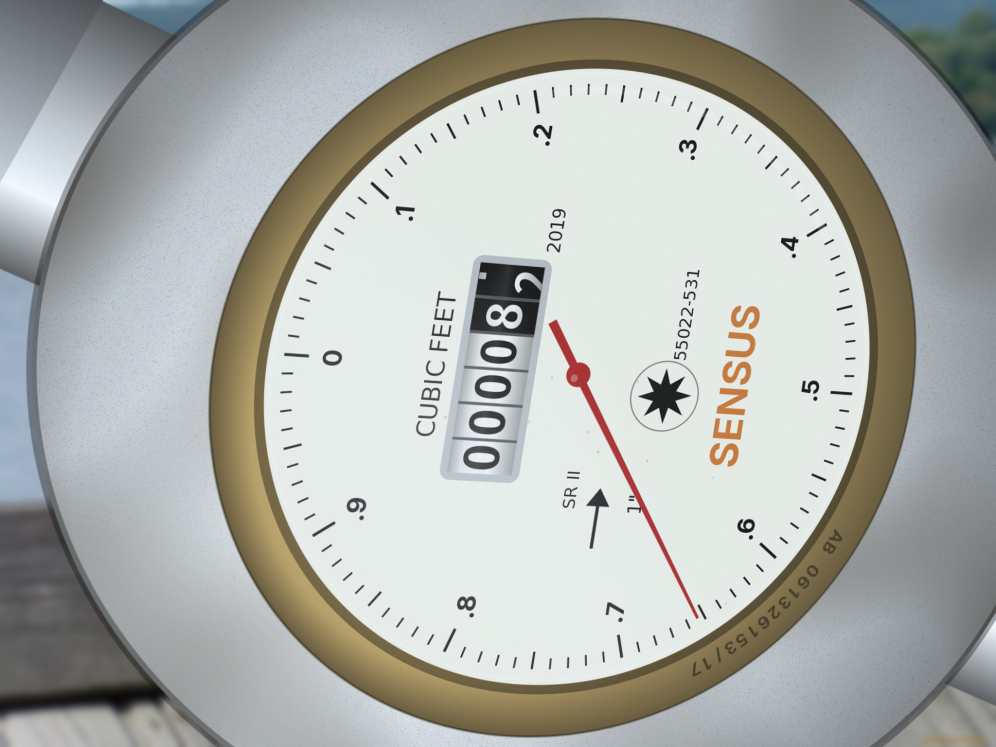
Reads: 81.65; ft³
